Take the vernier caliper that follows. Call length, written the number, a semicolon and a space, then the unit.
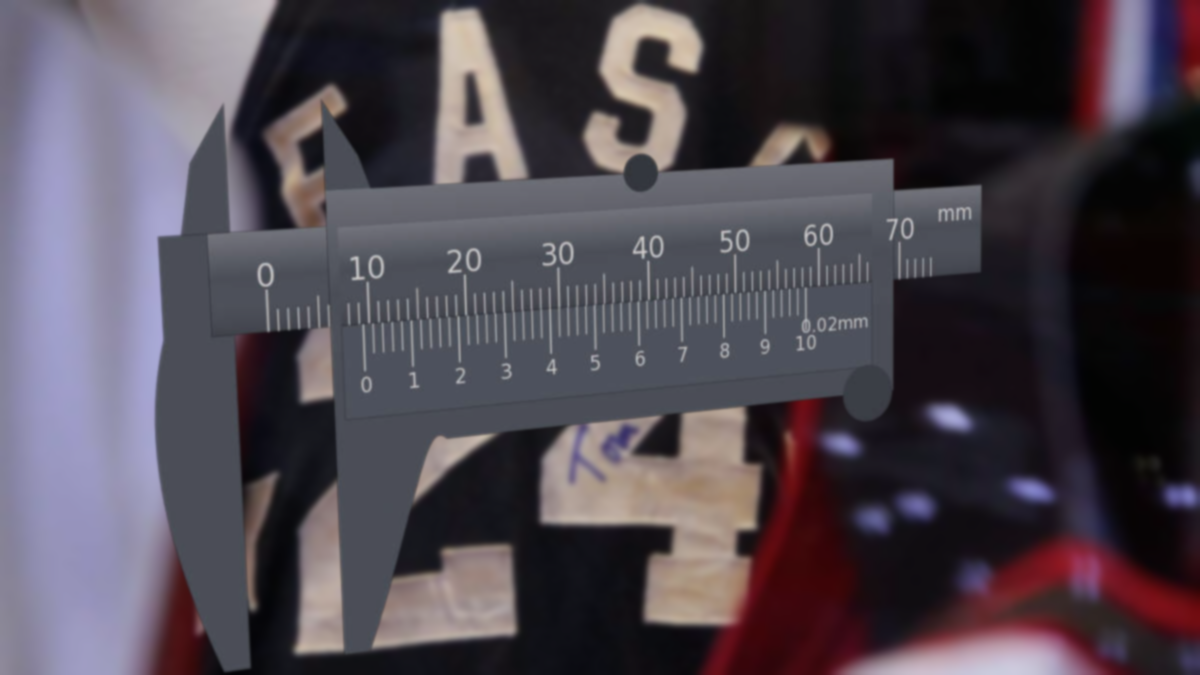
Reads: 9.4; mm
